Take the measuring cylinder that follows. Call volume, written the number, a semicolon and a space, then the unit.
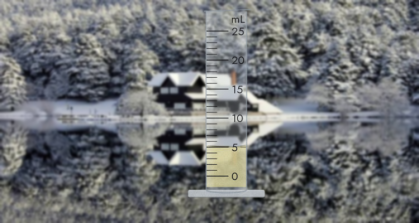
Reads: 5; mL
